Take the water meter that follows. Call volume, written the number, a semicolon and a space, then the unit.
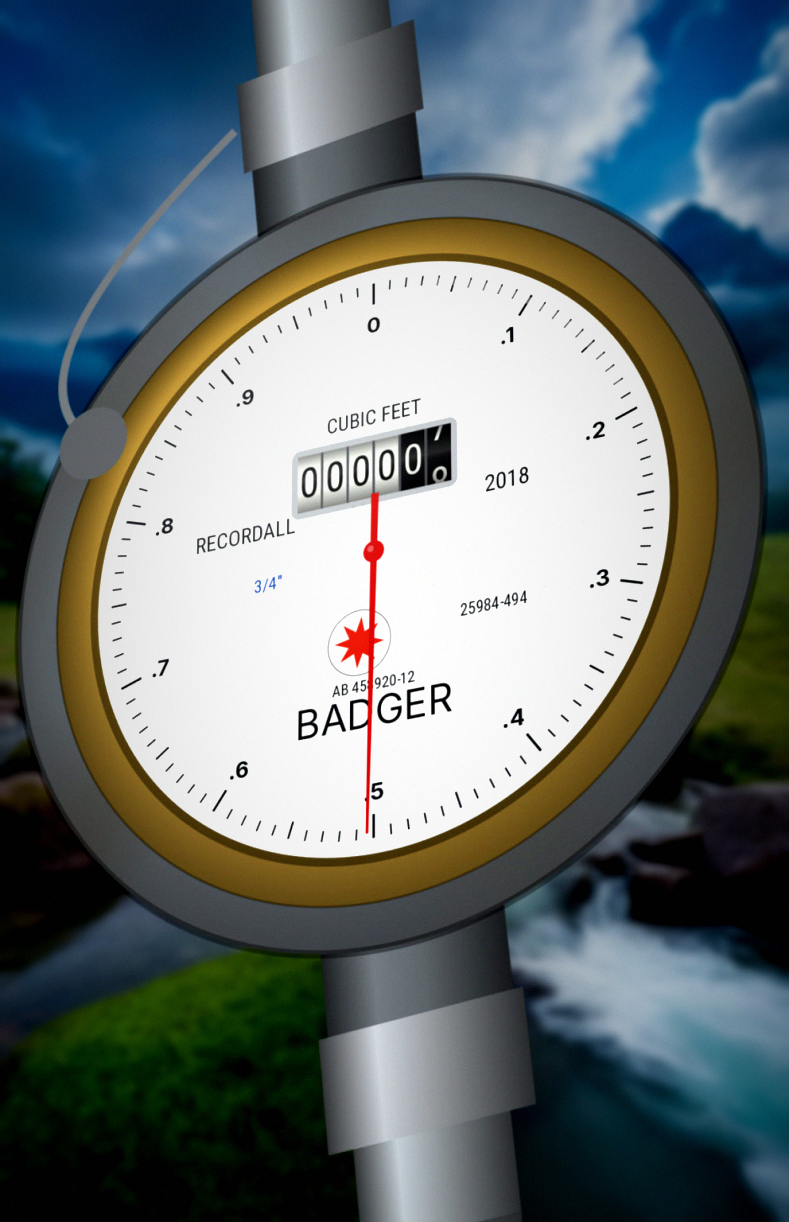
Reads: 7.50; ft³
